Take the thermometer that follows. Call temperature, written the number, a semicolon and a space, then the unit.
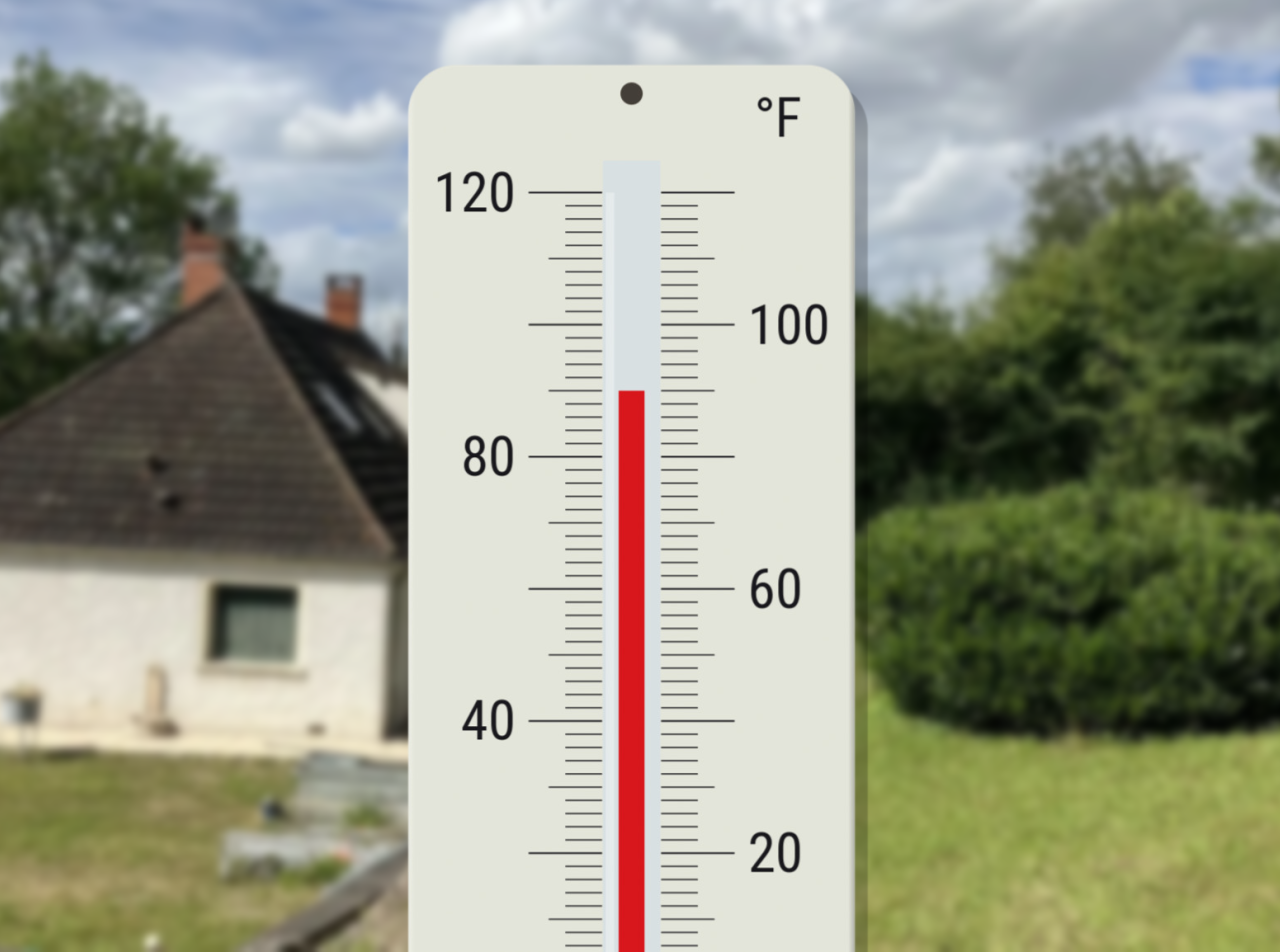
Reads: 90; °F
